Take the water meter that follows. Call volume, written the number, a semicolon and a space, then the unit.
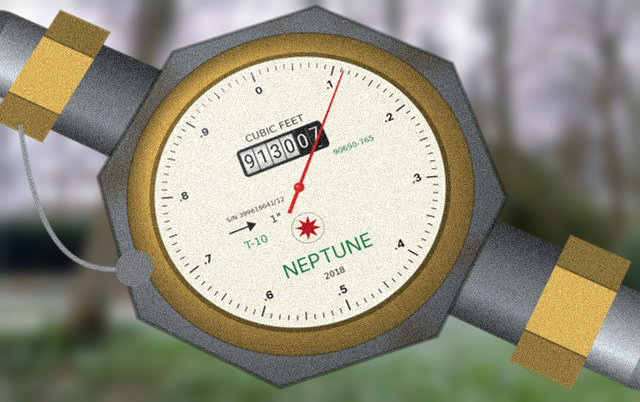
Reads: 913007.11; ft³
